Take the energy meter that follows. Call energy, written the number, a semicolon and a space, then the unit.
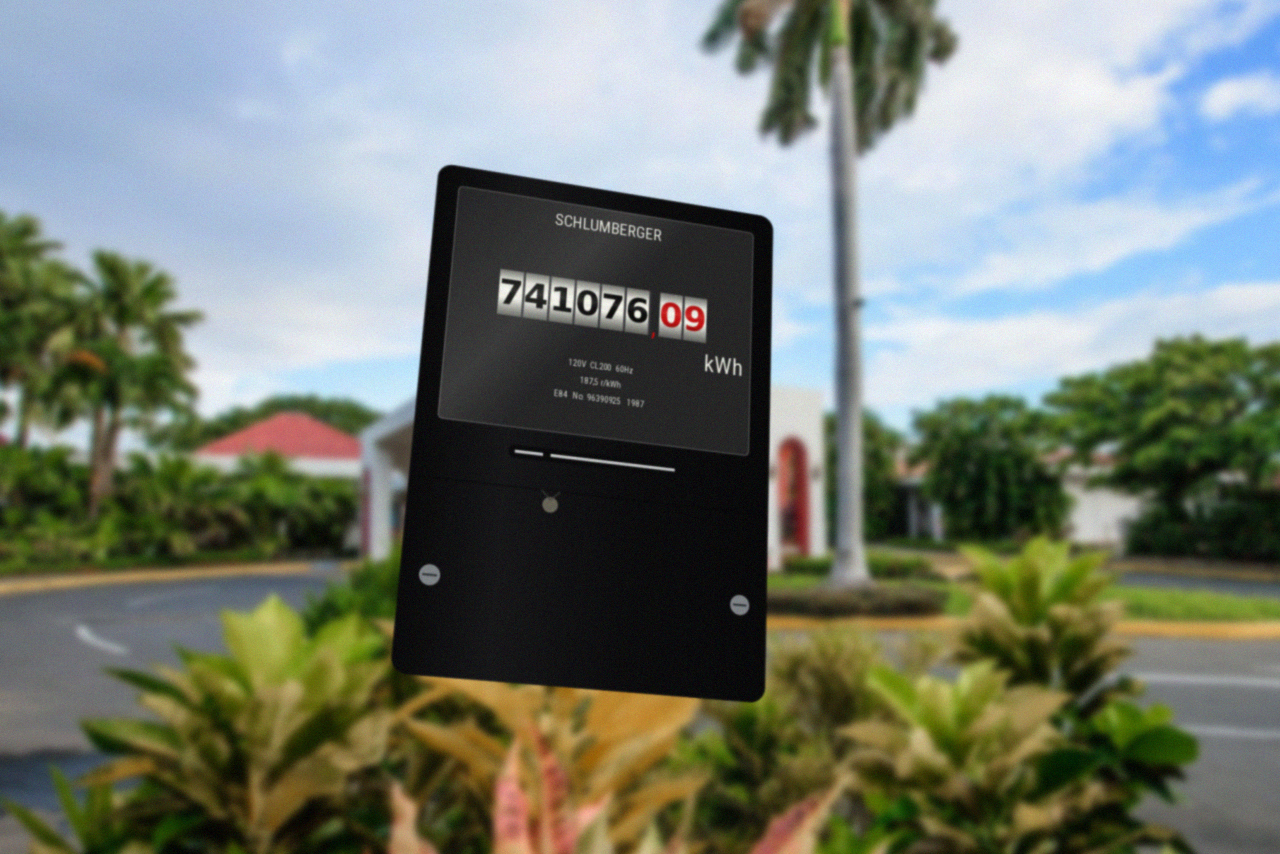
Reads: 741076.09; kWh
